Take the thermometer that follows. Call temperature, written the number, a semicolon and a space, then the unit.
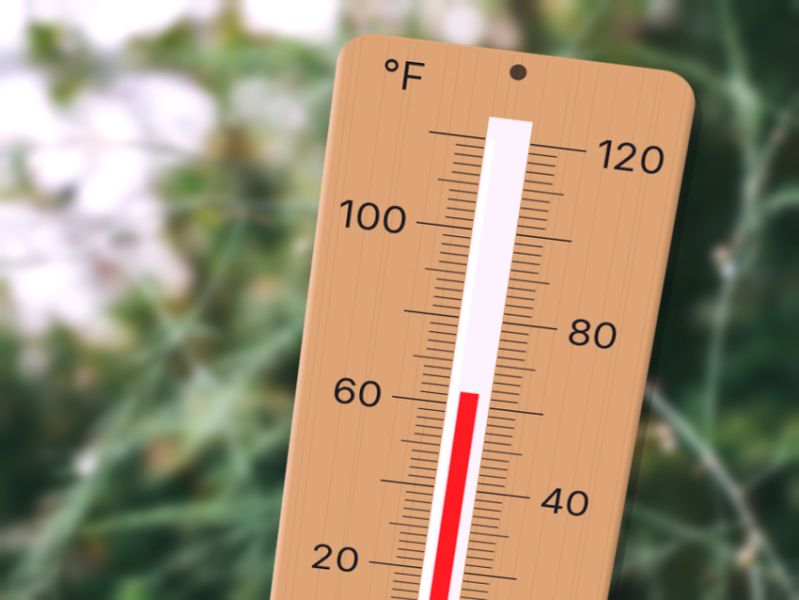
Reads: 63; °F
